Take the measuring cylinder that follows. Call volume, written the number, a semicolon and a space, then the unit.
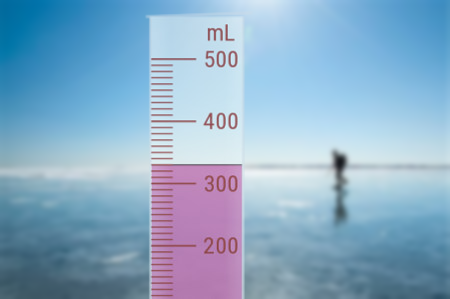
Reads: 330; mL
